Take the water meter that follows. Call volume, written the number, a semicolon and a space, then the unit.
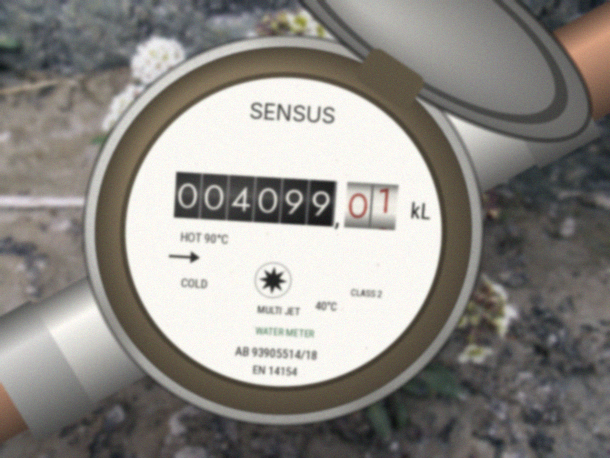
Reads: 4099.01; kL
